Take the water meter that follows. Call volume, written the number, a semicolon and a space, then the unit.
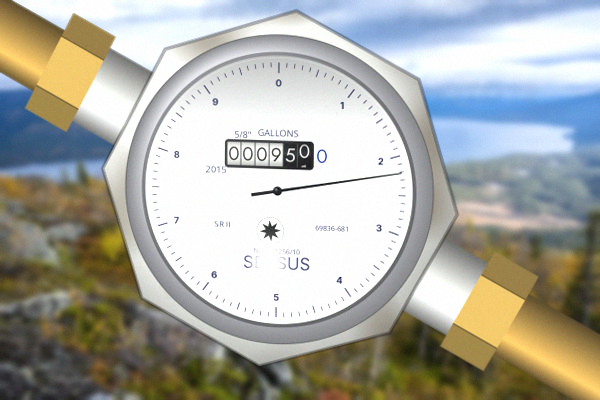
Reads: 9502.2; gal
